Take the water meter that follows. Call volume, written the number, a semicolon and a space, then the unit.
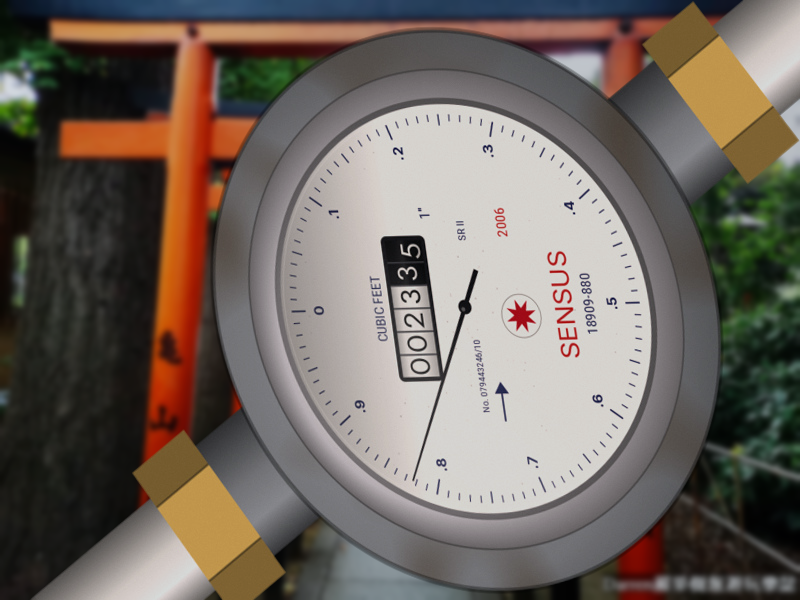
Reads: 2334.82; ft³
